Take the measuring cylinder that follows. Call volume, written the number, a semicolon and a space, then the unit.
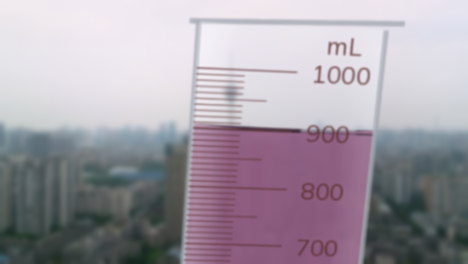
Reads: 900; mL
